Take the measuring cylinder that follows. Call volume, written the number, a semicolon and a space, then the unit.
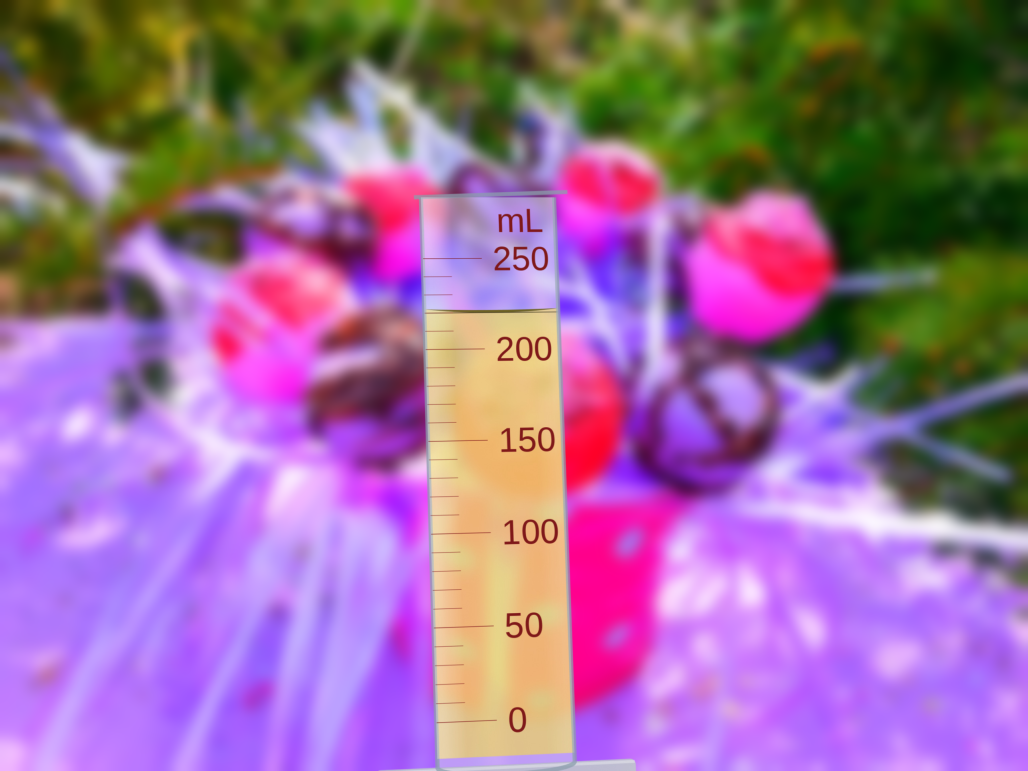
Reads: 220; mL
